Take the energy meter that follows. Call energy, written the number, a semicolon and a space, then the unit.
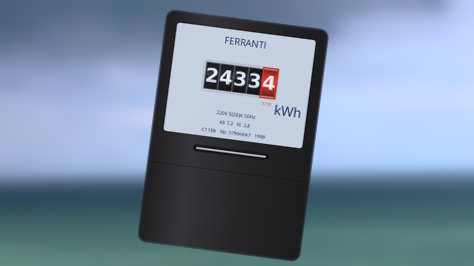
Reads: 2433.4; kWh
